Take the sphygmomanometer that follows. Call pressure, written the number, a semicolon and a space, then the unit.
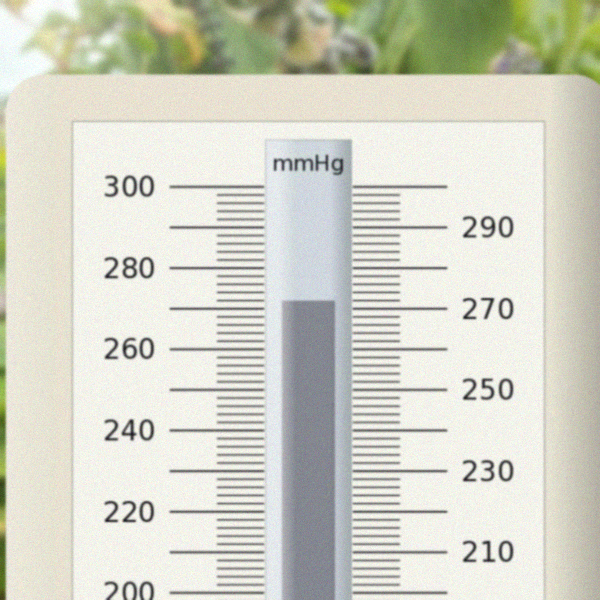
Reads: 272; mmHg
